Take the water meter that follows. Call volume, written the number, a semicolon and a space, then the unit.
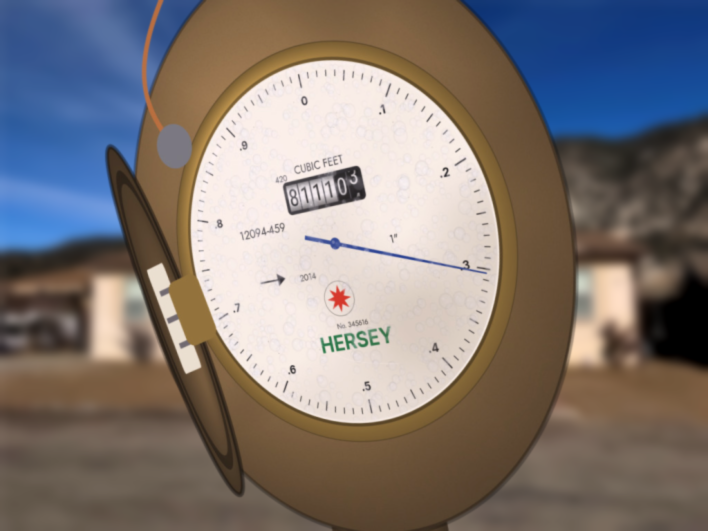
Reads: 811103.30; ft³
